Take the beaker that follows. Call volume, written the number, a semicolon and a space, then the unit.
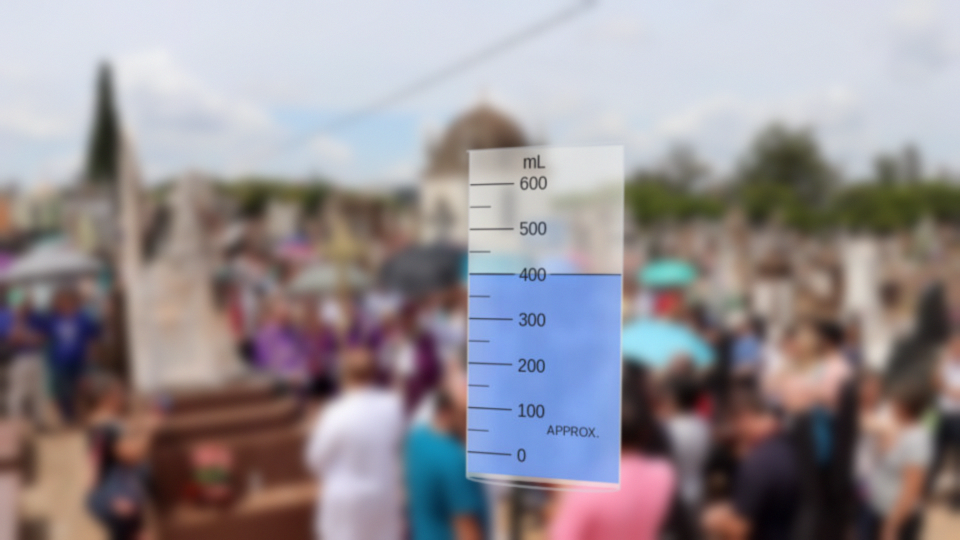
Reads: 400; mL
